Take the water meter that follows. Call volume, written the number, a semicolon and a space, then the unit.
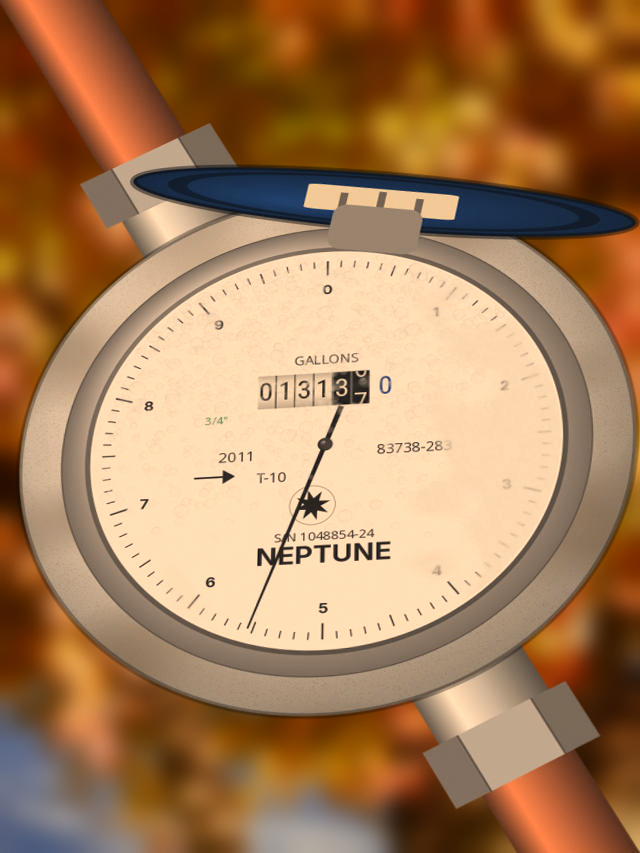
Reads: 131365.5; gal
